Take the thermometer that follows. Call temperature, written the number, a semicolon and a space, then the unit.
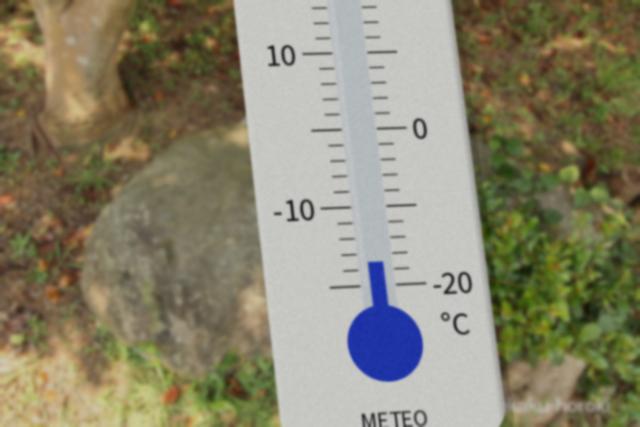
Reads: -17; °C
